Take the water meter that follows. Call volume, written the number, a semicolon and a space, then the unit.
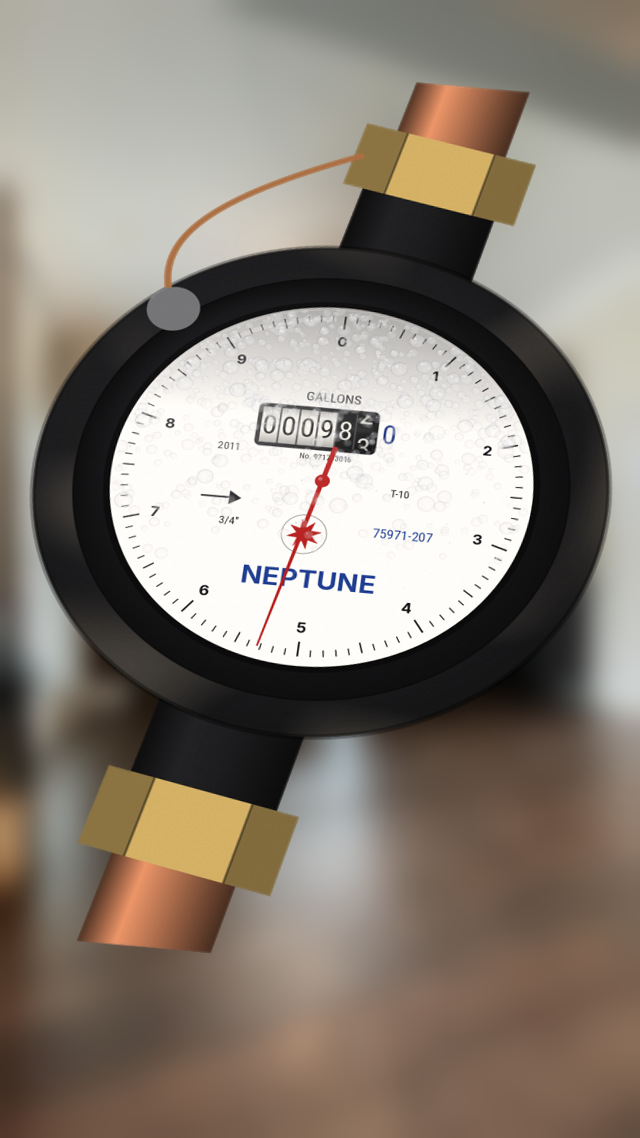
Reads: 9825.3; gal
